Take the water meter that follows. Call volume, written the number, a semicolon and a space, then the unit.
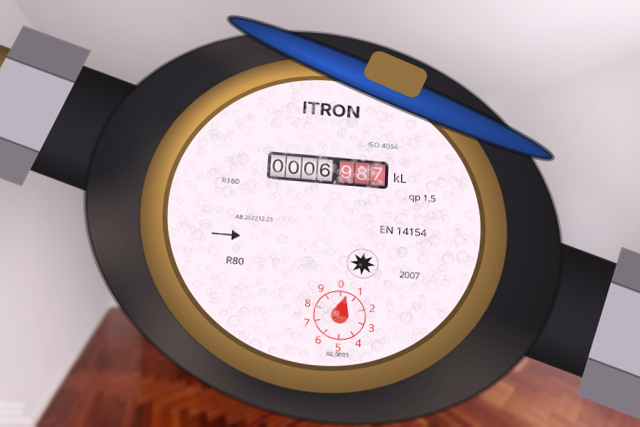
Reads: 6.9870; kL
